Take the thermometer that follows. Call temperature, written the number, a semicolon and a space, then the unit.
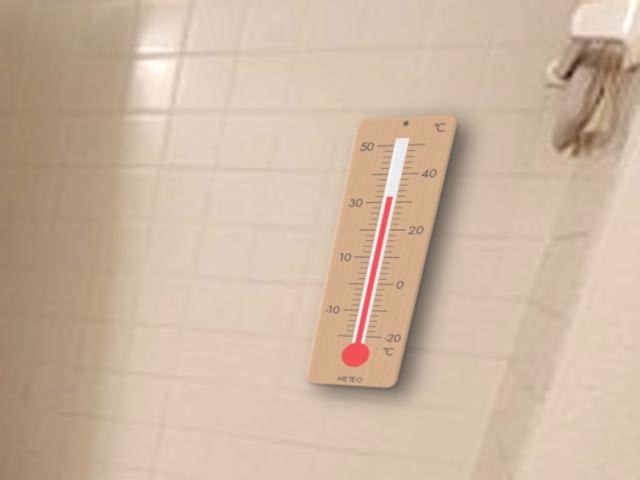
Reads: 32; °C
